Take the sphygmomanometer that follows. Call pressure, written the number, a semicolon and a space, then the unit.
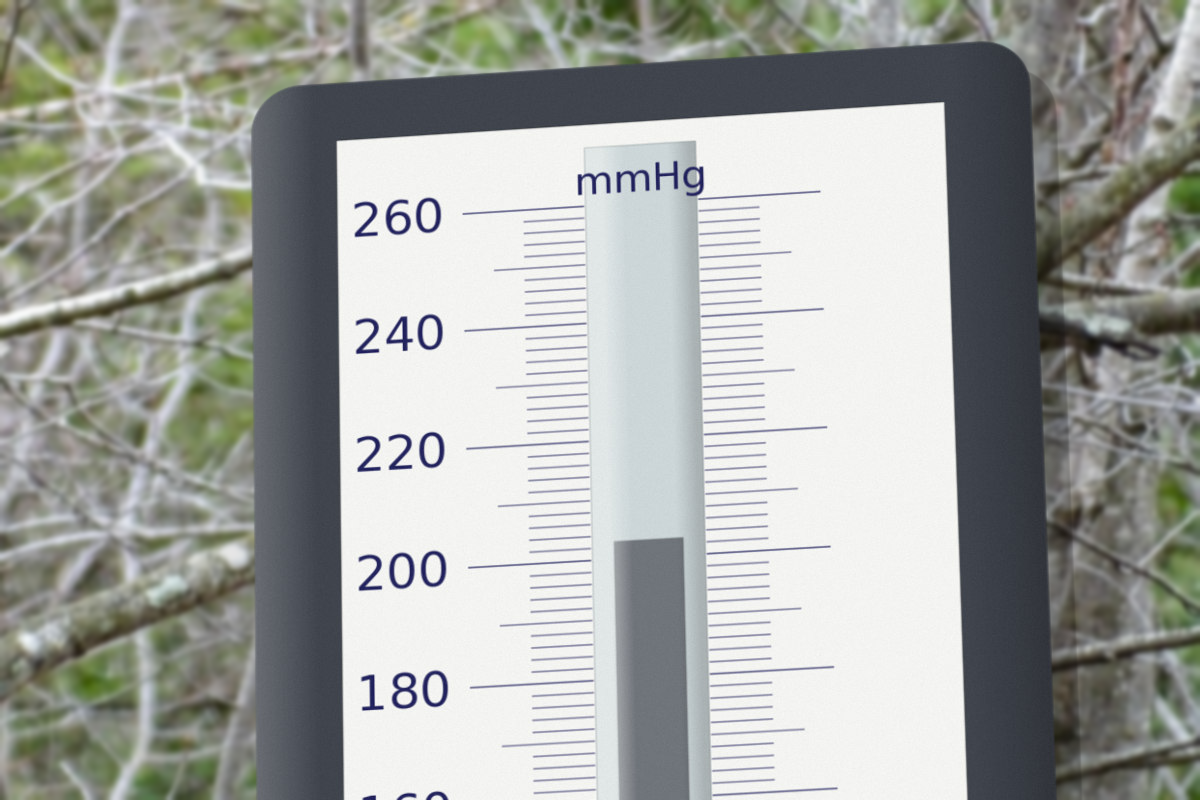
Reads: 203; mmHg
